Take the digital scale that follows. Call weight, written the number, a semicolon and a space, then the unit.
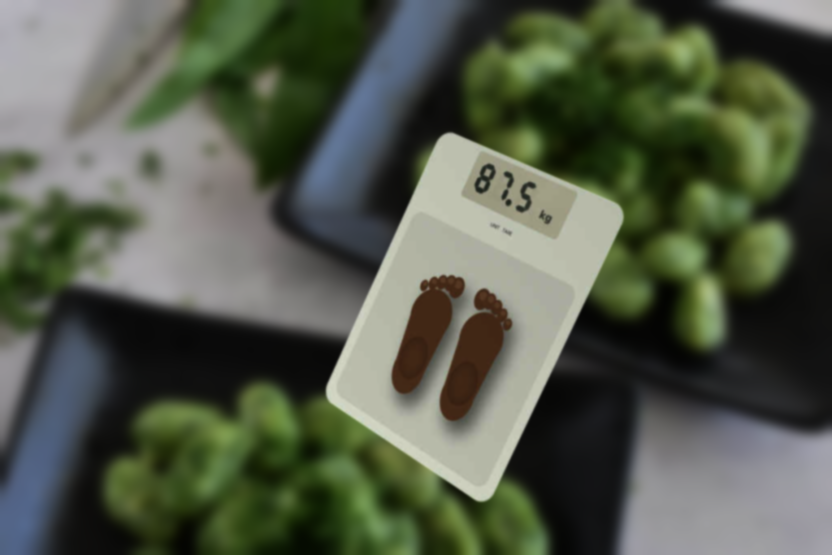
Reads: 87.5; kg
